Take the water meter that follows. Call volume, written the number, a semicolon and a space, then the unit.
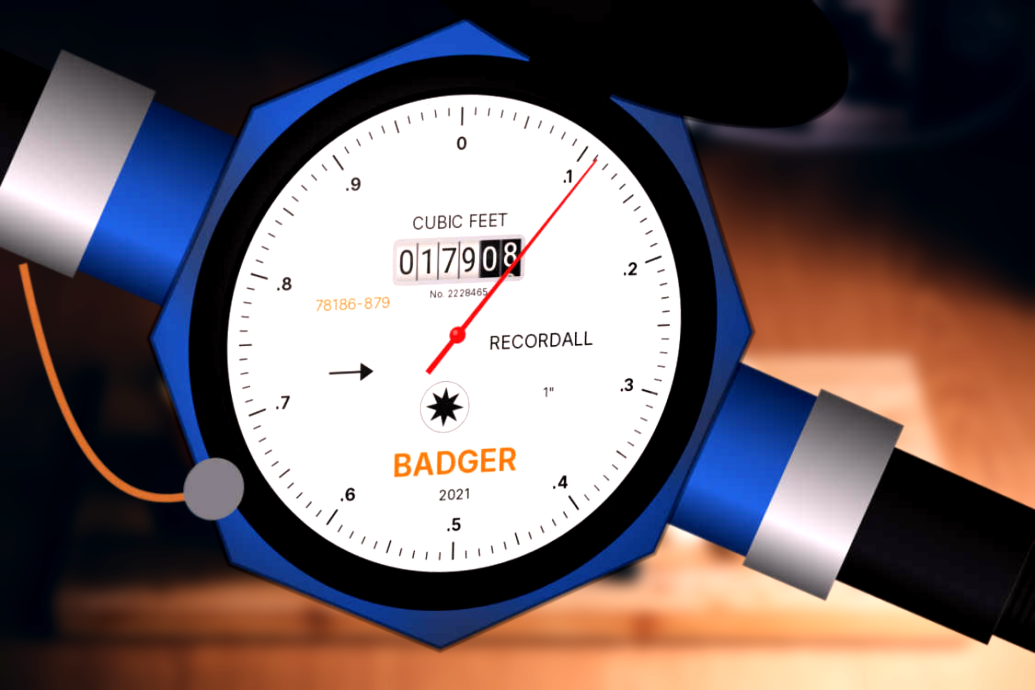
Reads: 17908.11; ft³
